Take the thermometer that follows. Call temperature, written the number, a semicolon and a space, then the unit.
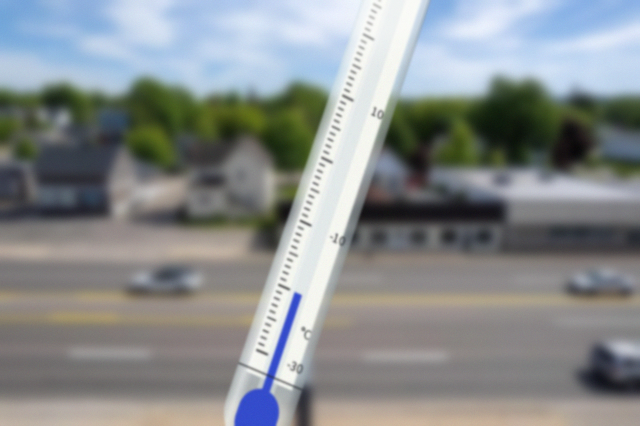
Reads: -20; °C
